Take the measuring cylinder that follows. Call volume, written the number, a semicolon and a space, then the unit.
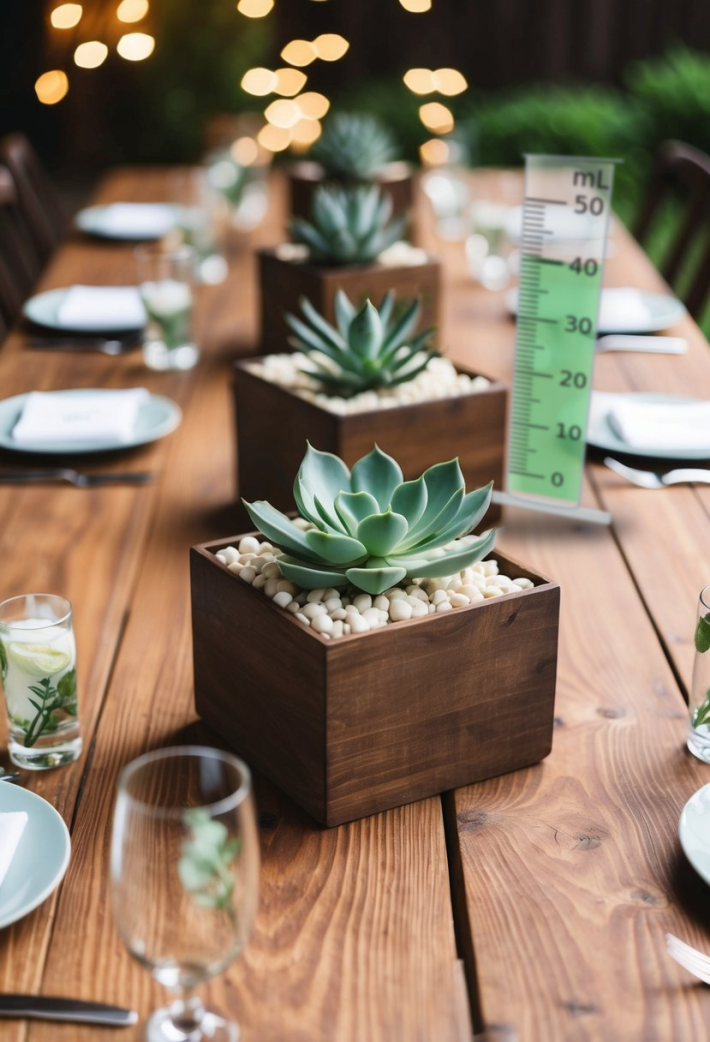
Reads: 40; mL
